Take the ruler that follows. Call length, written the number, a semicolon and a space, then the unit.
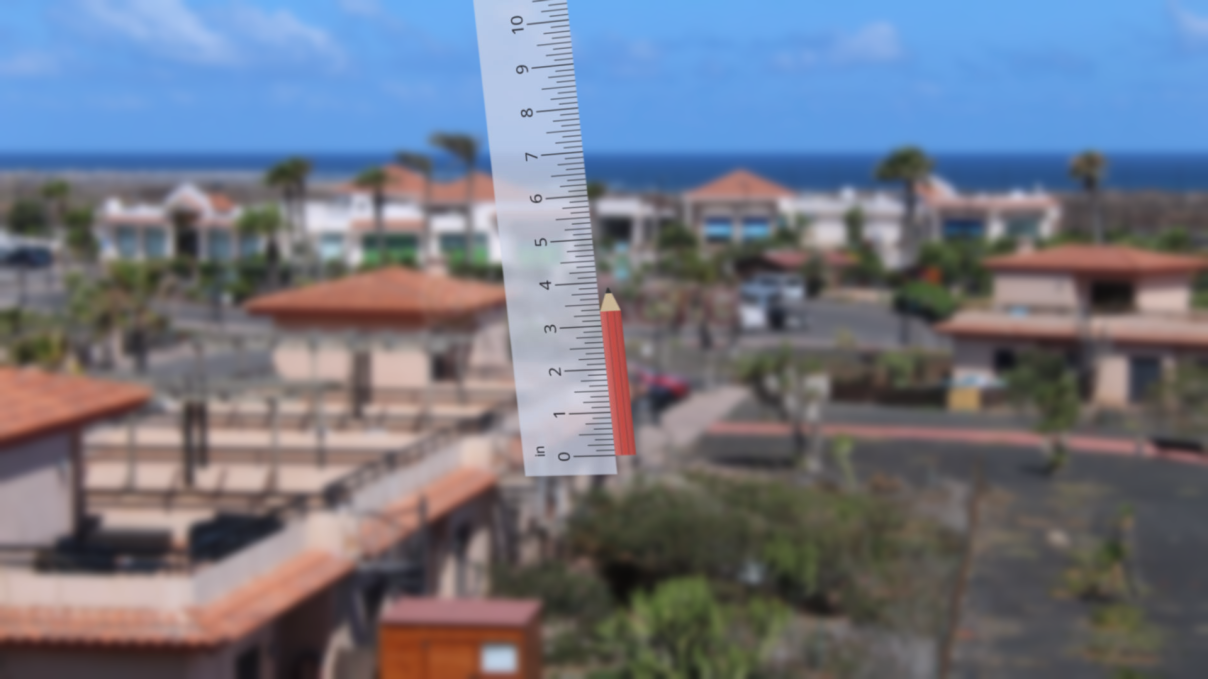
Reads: 3.875; in
